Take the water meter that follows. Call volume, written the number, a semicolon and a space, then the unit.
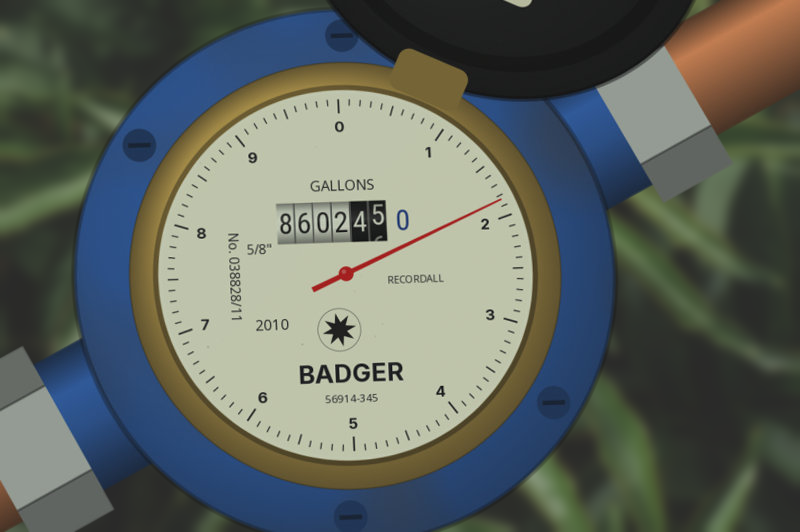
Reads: 8602451.8; gal
